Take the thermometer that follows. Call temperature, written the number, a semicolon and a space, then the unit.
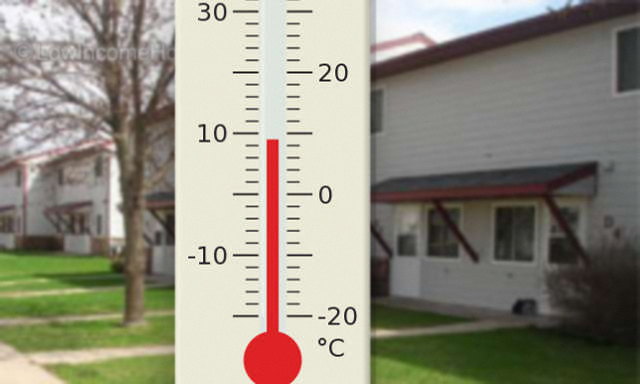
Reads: 9; °C
